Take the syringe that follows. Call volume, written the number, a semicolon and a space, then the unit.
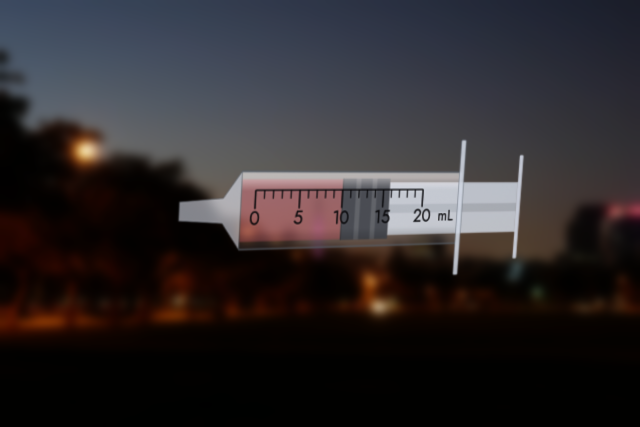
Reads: 10; mL
